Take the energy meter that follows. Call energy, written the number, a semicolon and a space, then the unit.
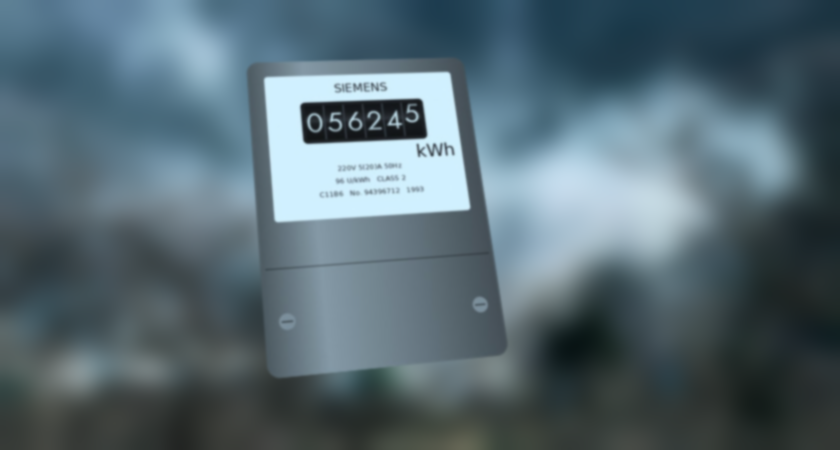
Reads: 56245; kWh
